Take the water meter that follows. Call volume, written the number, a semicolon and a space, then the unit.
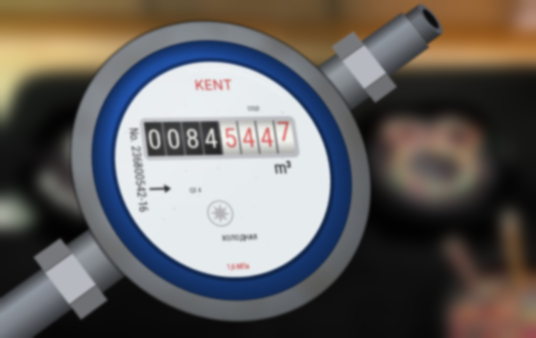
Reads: 84.5447; m³
